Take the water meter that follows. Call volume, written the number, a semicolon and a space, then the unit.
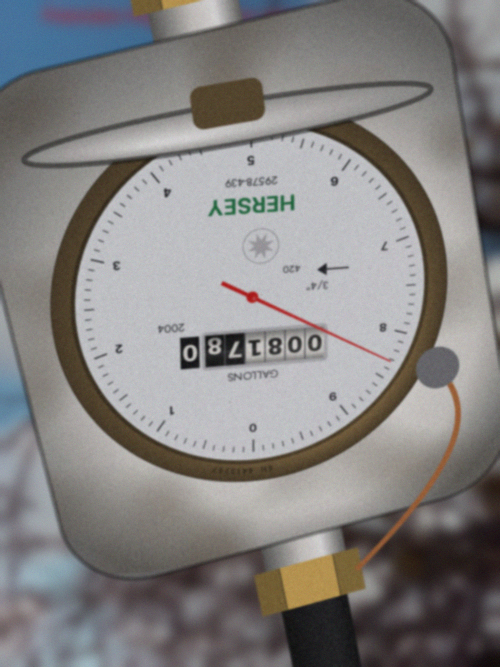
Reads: 81778.3; gal
